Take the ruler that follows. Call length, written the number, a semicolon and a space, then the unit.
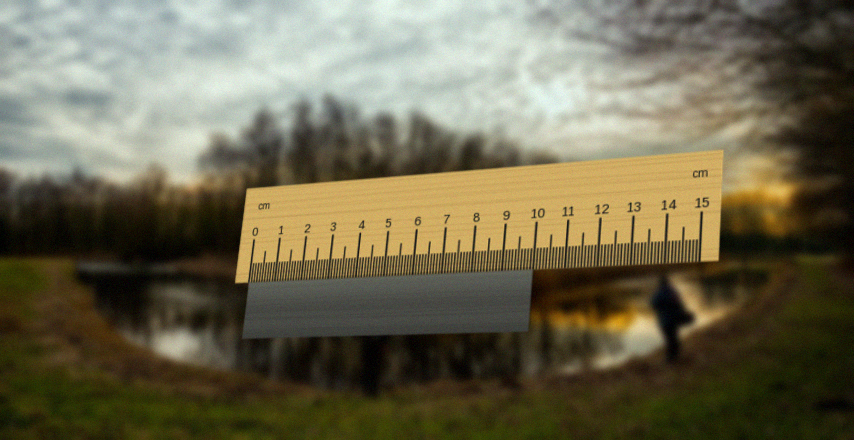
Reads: 10; cm
